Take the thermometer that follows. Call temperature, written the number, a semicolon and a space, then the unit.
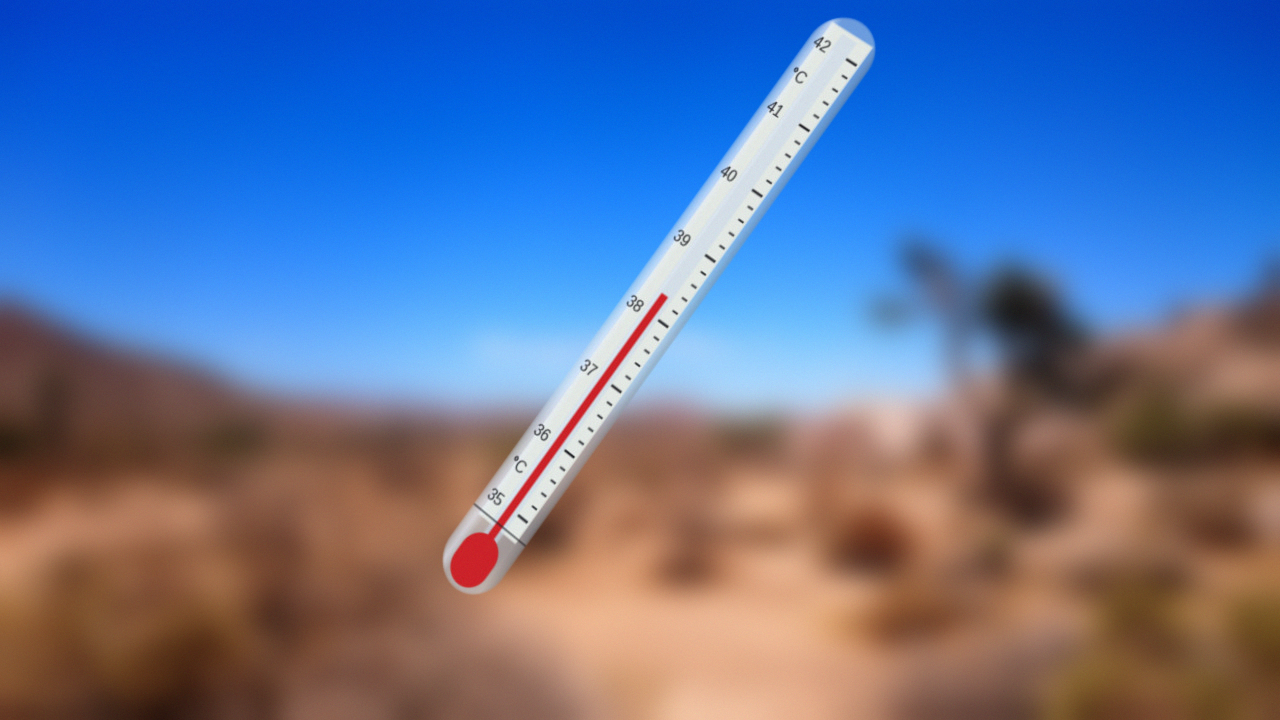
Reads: 38.3; °C
